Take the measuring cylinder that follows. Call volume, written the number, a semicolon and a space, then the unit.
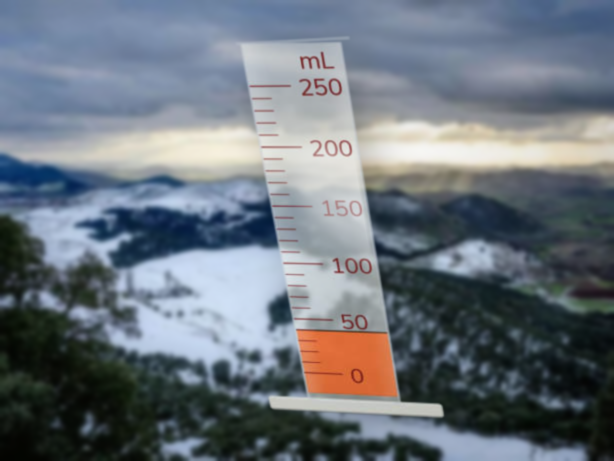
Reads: 40; mL
